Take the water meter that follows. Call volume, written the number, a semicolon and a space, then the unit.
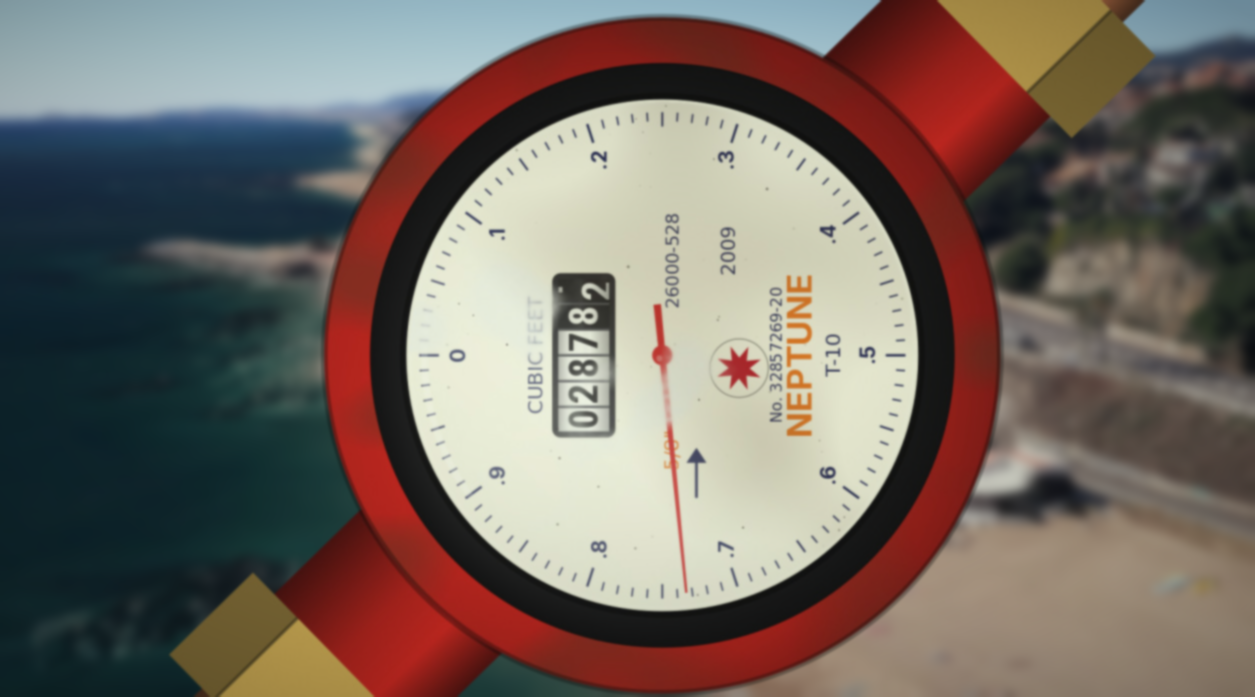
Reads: 28781.73; ft³
